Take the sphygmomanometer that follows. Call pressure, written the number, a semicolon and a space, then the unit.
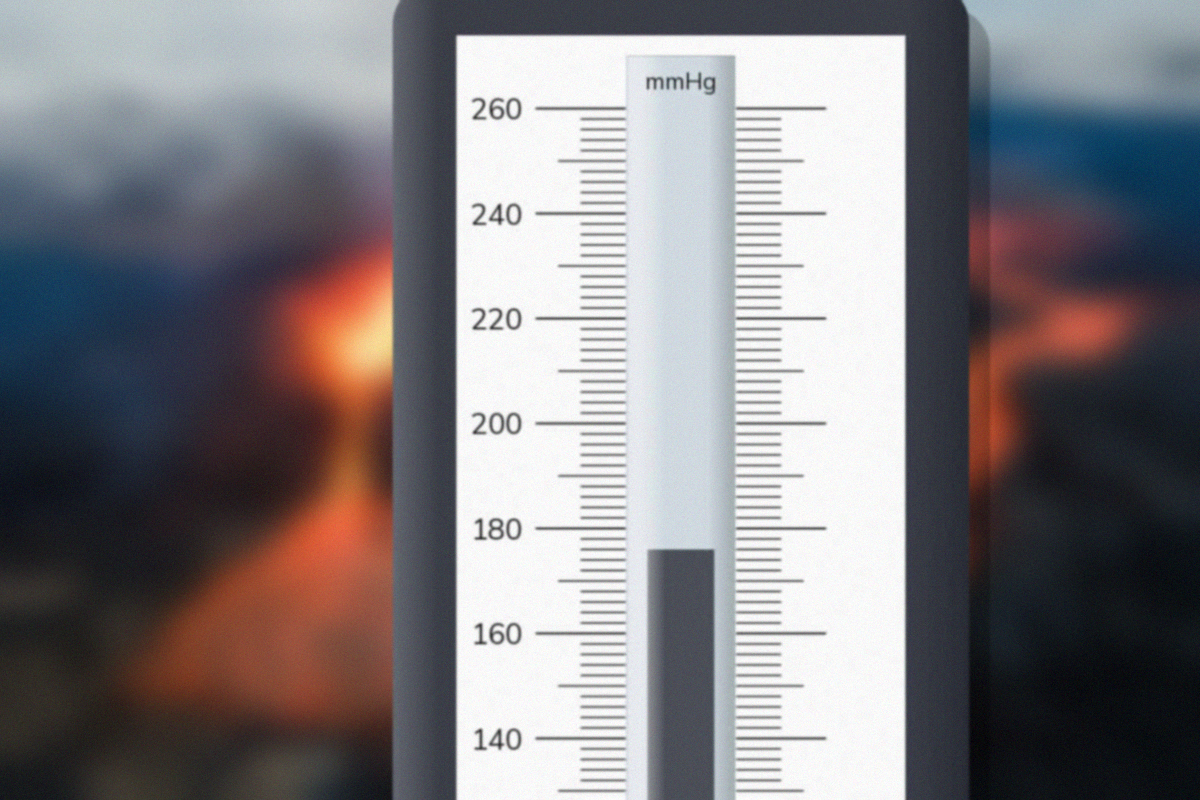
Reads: 176; mmHg
